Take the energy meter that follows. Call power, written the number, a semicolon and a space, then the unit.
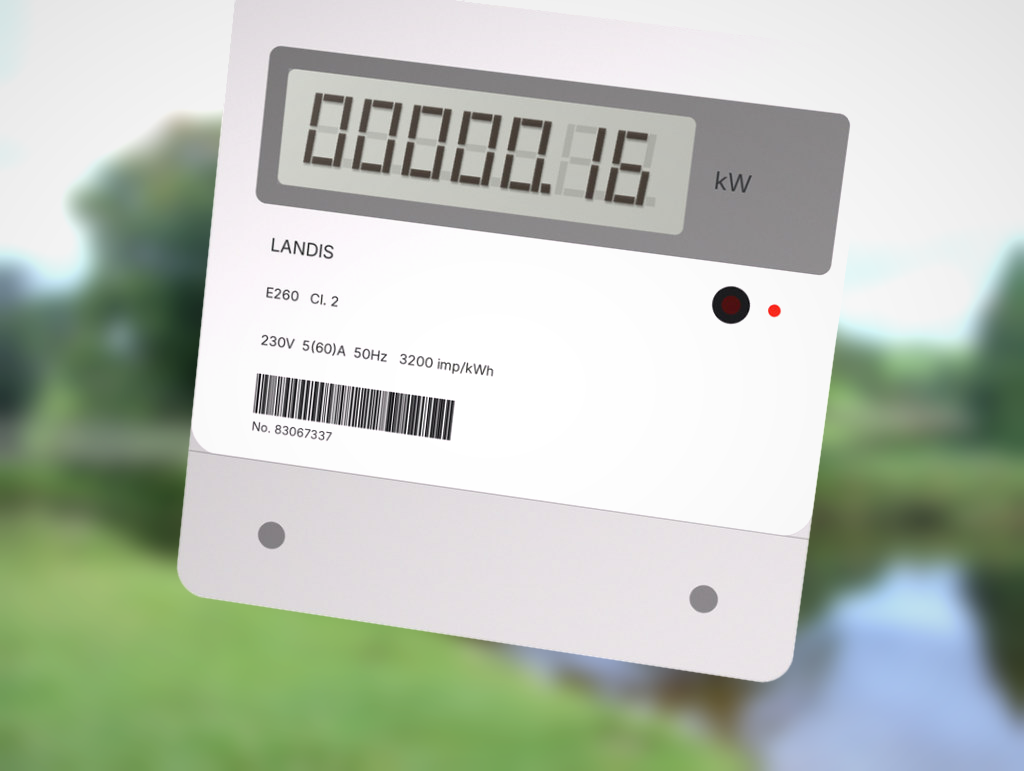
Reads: 0.16; kW
